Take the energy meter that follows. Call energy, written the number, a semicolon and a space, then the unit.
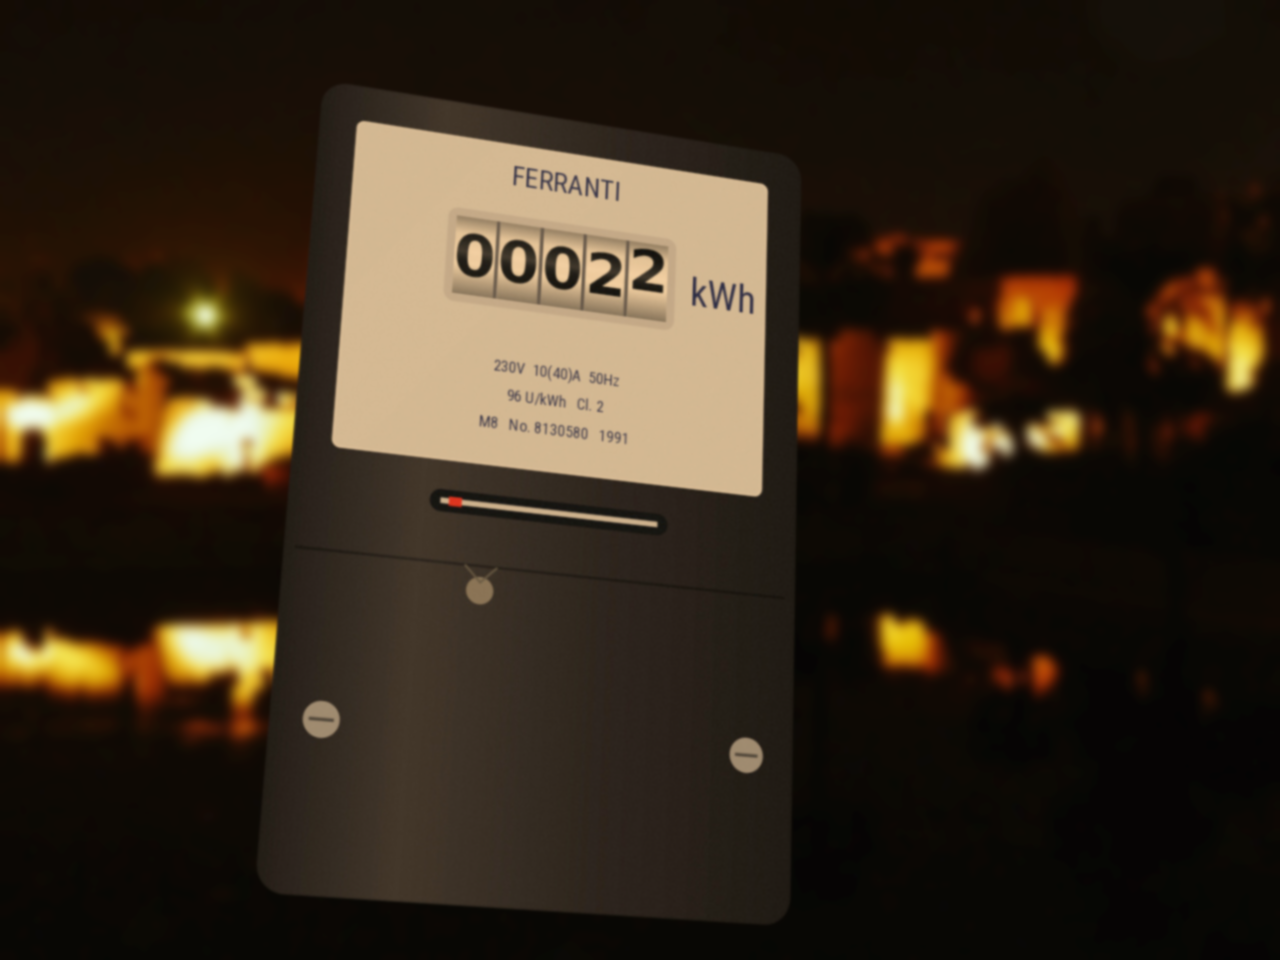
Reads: 22; kWh
